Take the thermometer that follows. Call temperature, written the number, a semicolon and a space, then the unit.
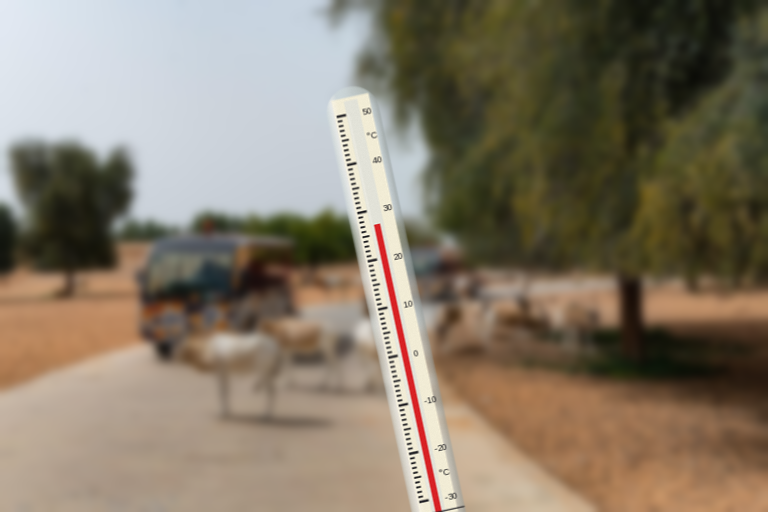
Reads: 27; °C
